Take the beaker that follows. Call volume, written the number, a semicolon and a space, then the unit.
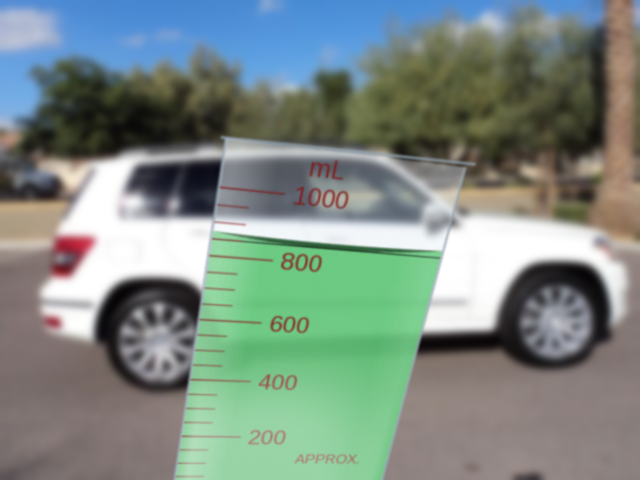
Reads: 850; mL
